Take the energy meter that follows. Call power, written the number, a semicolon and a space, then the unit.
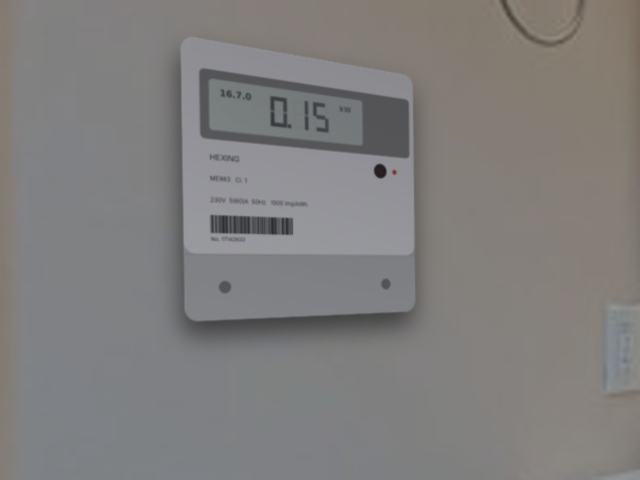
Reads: 0.15; kW
